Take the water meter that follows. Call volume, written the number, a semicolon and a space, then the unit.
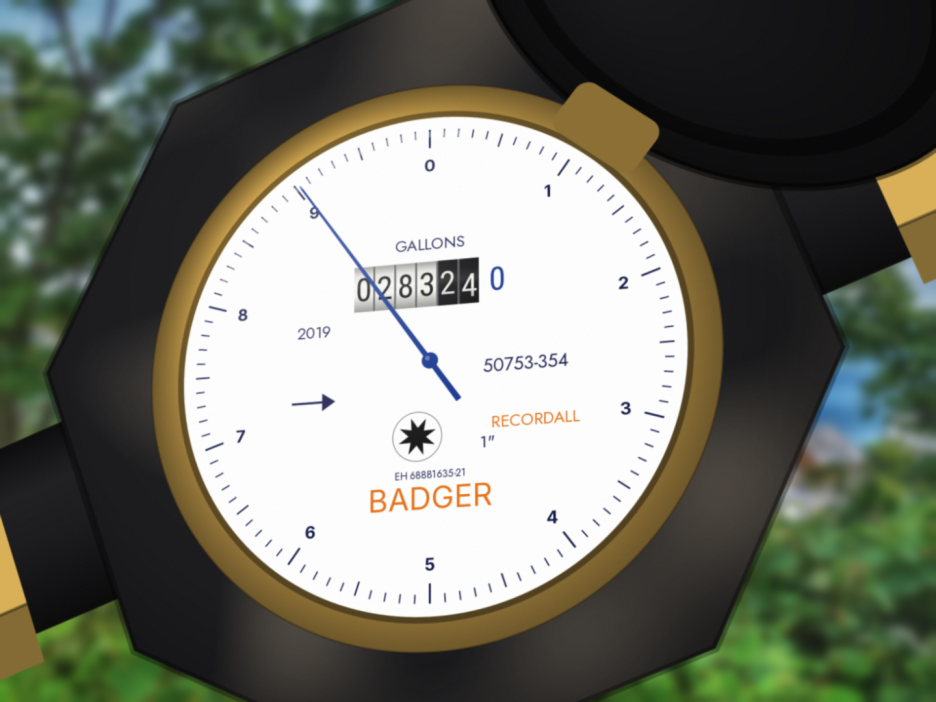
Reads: 283239.0; gal
